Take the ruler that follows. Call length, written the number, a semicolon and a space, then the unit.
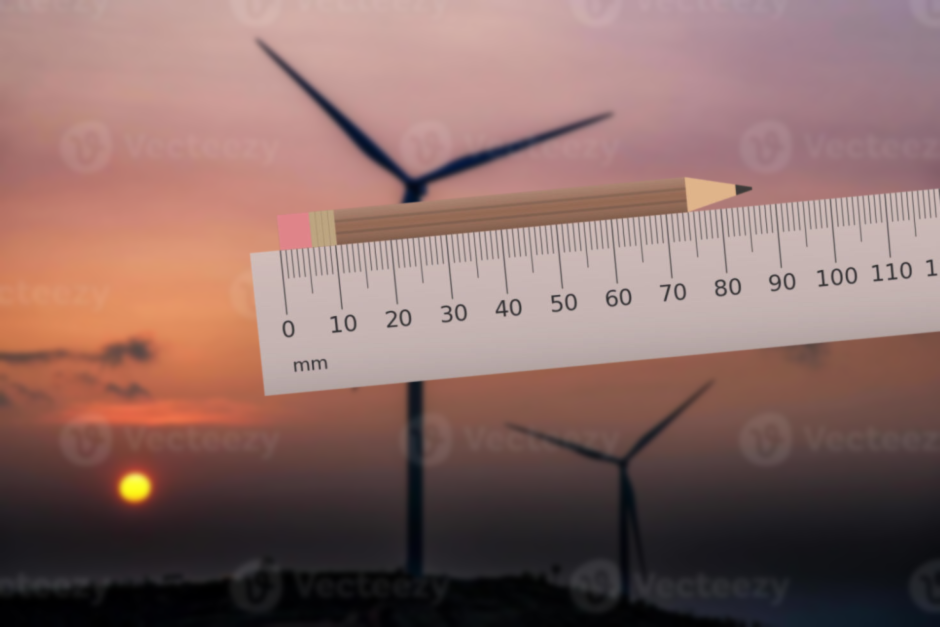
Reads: 86; mm
